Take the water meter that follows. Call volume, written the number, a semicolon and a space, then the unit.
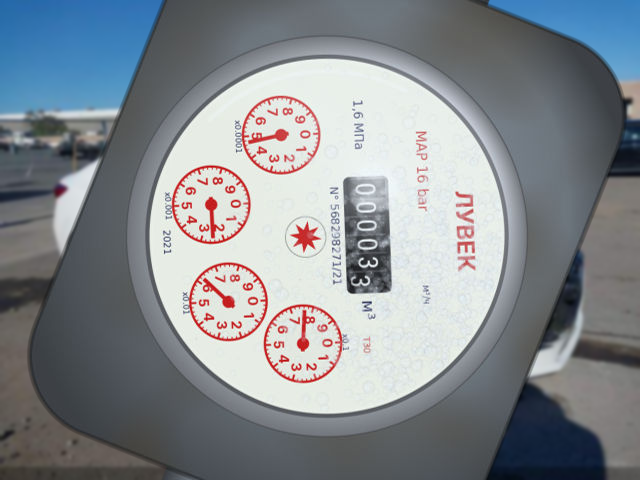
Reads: 32.7624; m³
